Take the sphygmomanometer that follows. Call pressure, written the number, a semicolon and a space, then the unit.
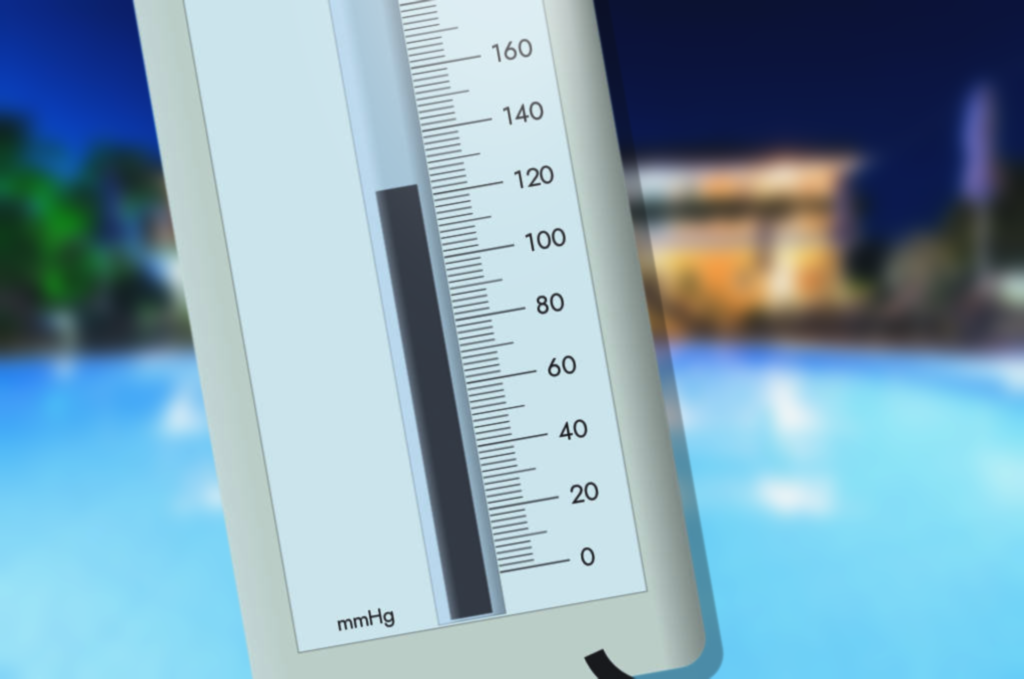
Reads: 124; mmHg
